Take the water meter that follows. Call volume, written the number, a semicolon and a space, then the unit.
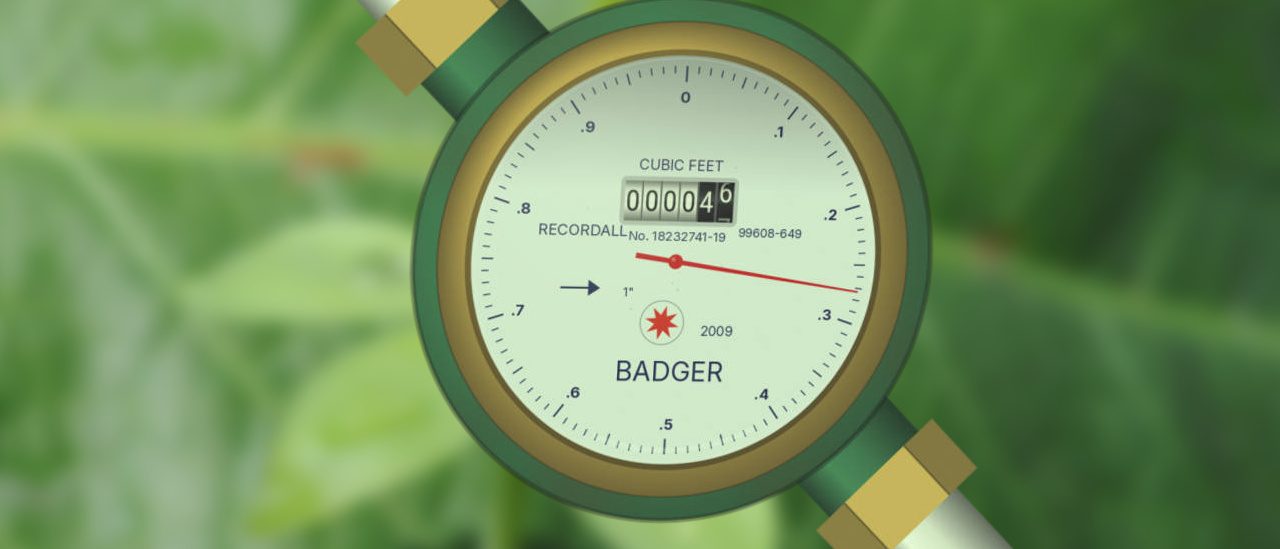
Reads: 46.27; ft³
